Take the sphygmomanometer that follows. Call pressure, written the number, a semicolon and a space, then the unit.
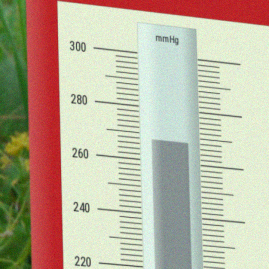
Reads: 268; mmHg
